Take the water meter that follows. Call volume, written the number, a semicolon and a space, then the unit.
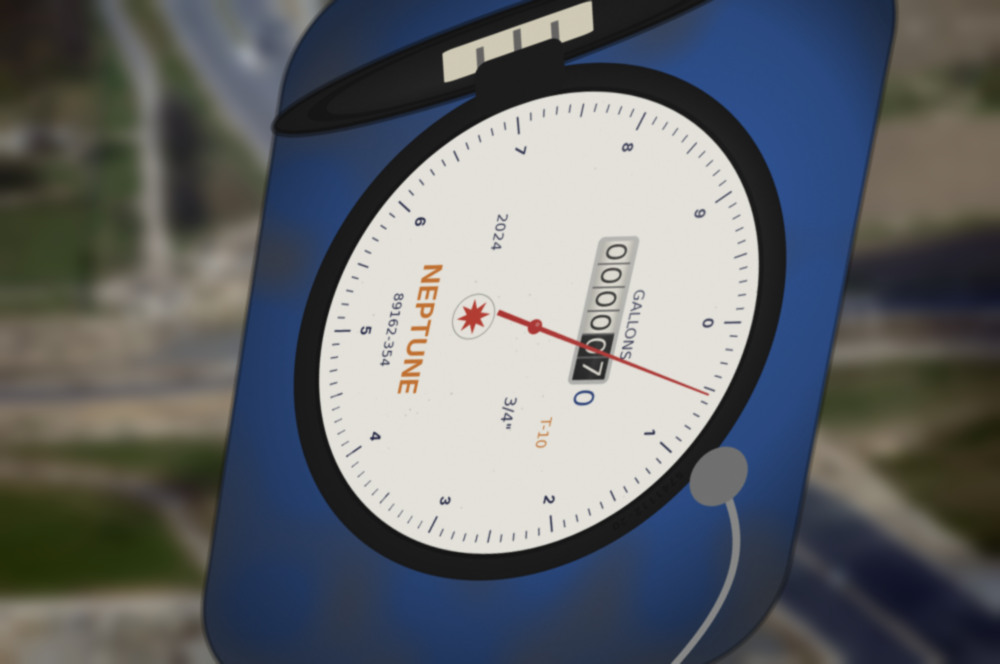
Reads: 70.5; gal
